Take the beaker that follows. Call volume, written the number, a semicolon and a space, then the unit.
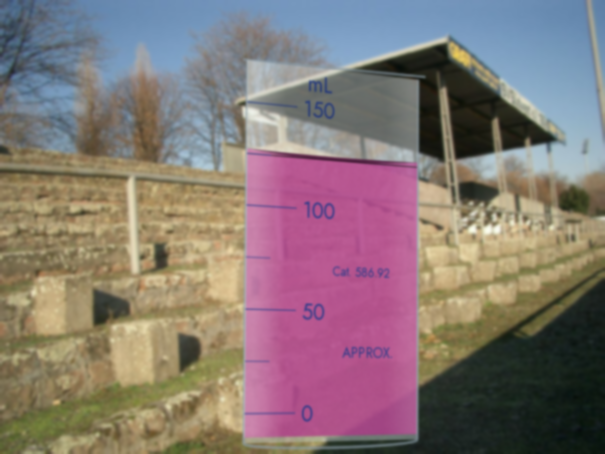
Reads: 125; mL
